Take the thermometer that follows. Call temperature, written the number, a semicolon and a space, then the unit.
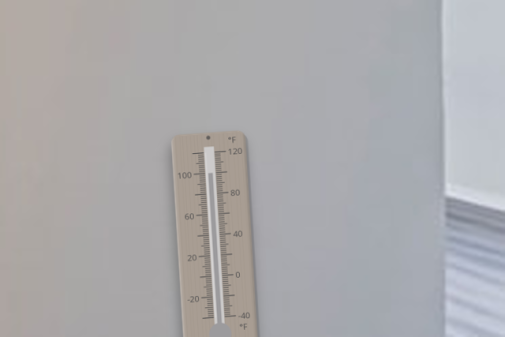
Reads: 100; °F
